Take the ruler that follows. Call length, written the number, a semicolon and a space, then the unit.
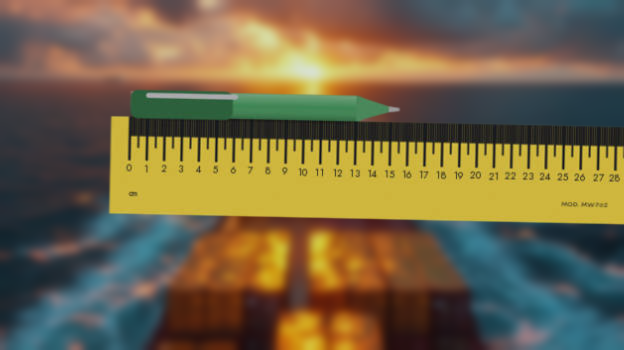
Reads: 15.5; cm
